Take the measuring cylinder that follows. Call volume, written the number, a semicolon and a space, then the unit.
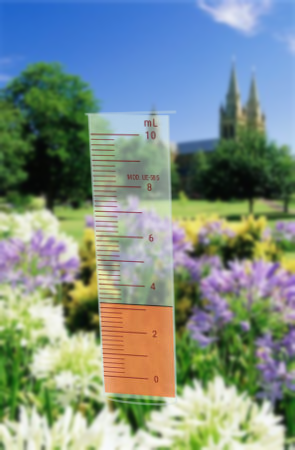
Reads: 3.2; mL
